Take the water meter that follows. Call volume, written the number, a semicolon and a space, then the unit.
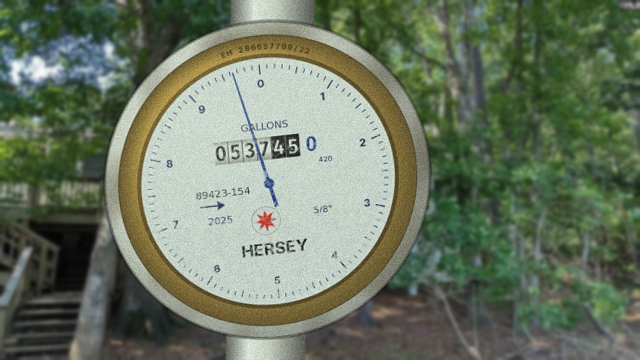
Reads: 537449.6; gal
